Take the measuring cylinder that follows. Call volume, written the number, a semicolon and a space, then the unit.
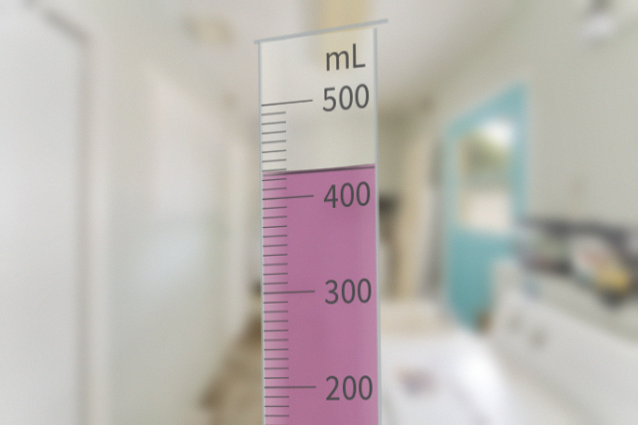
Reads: 425; mL
